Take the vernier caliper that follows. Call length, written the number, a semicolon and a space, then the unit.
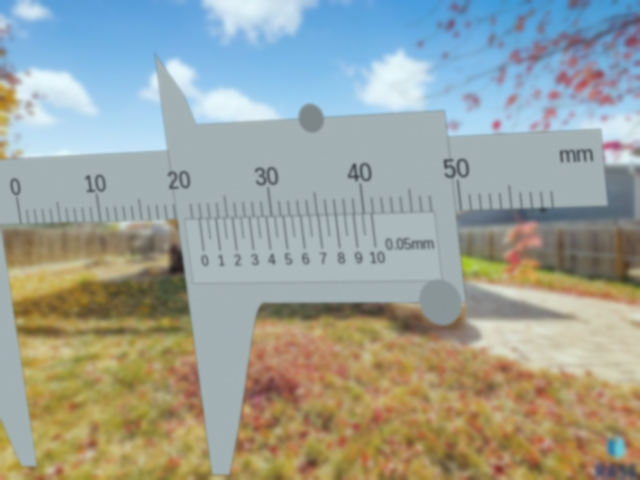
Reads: 21.8; mm
